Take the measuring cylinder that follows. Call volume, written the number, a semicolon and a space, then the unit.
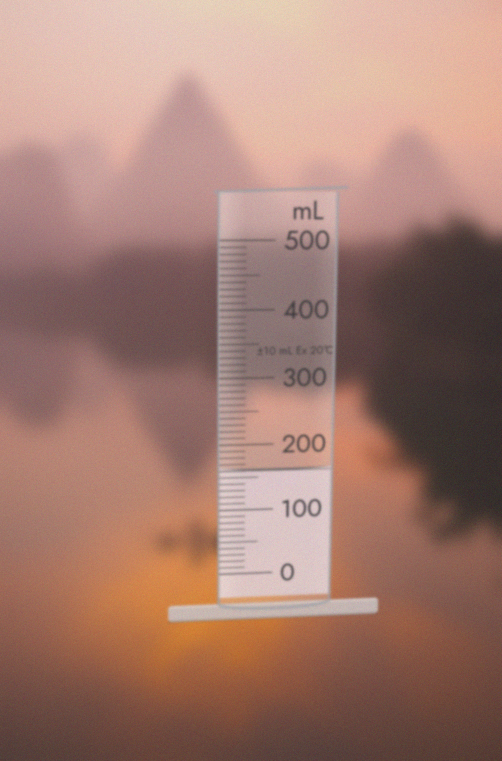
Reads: 160; mL
